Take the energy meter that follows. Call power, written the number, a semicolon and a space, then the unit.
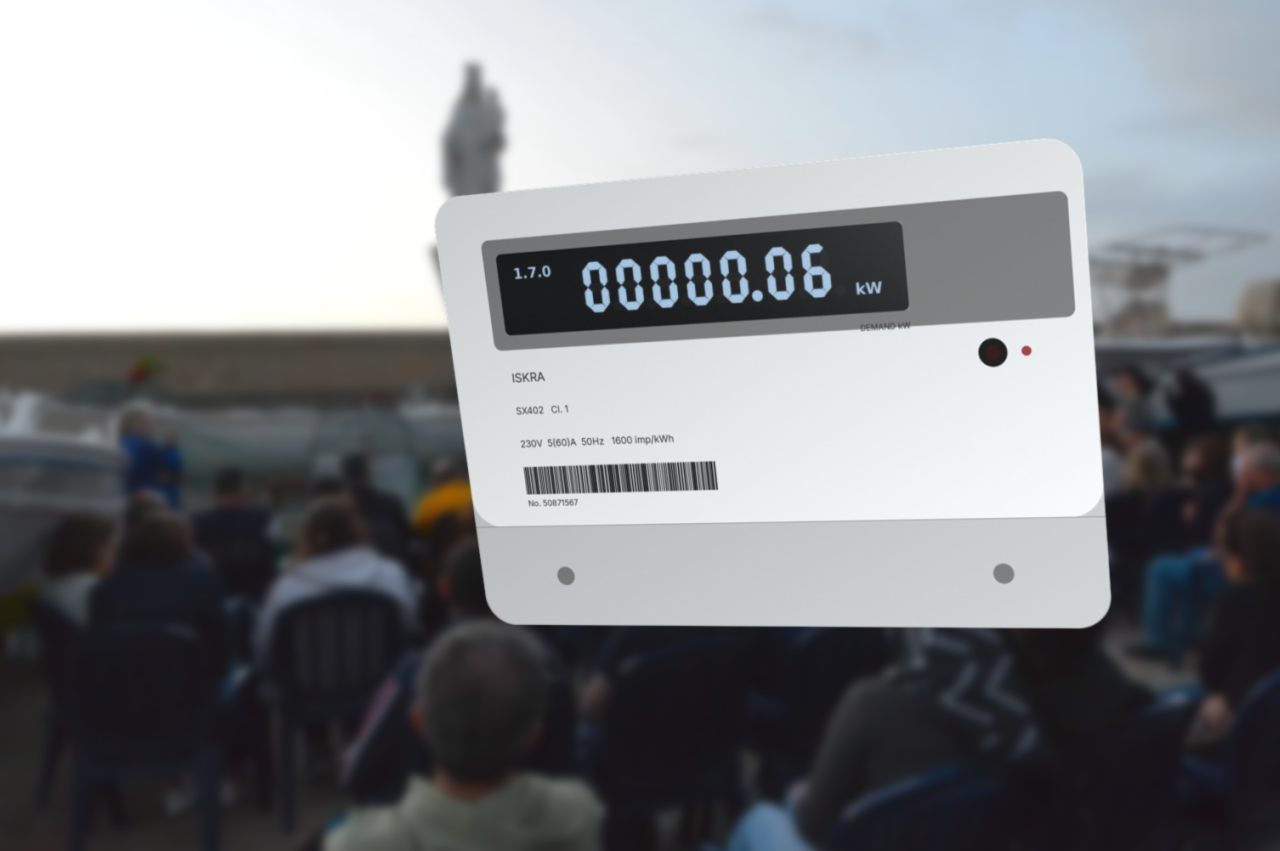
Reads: 0.06; kW
